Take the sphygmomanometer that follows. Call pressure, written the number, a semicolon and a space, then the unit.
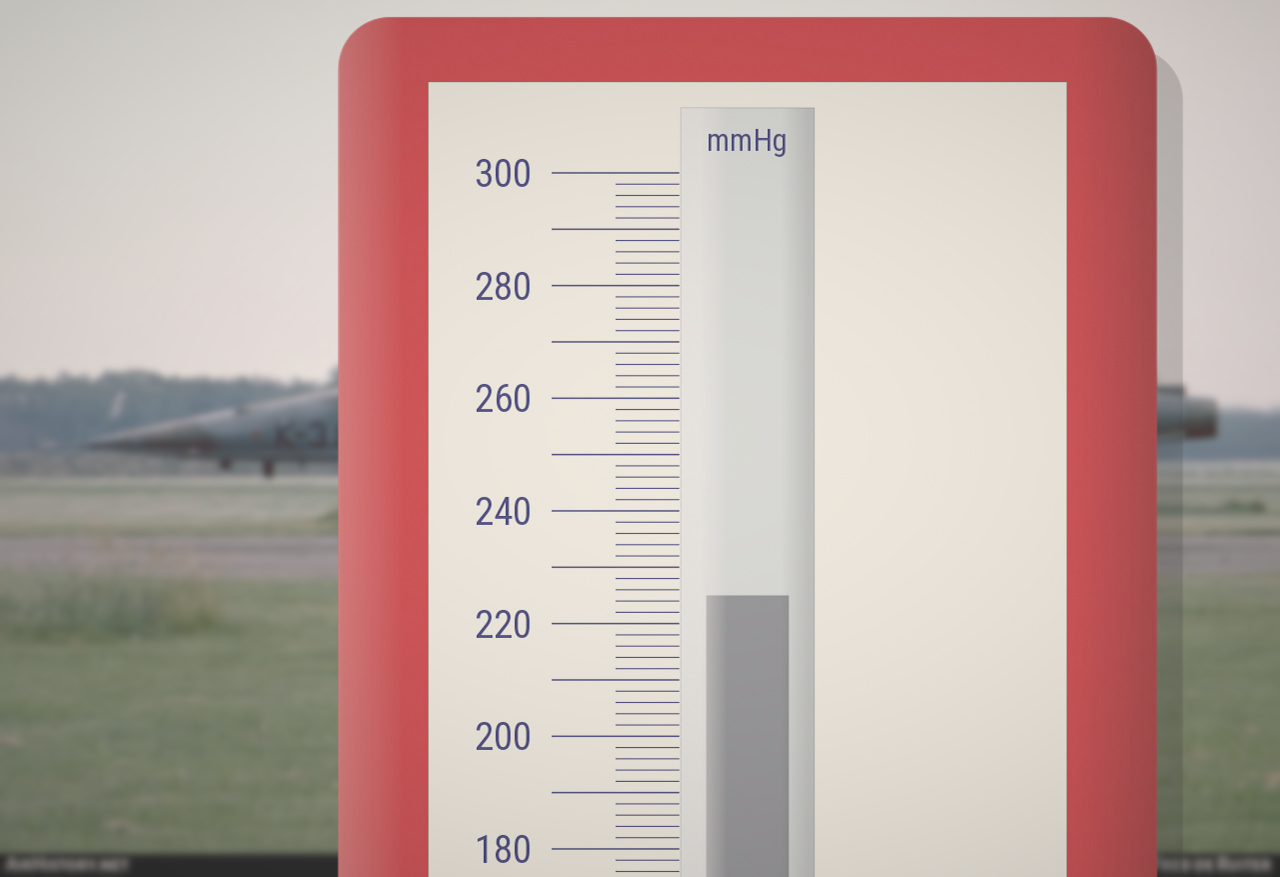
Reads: 225; mmHg
